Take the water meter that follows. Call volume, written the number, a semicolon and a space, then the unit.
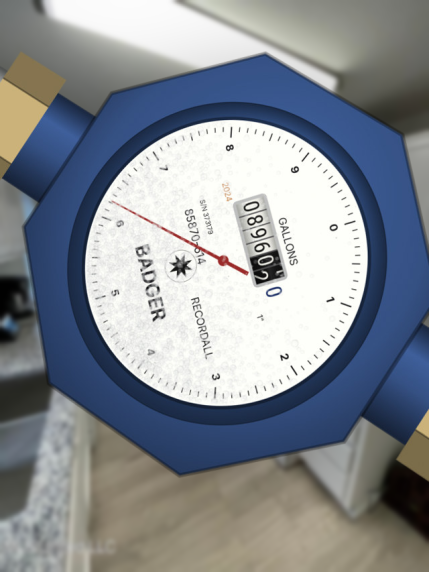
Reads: 896016.2; gal
